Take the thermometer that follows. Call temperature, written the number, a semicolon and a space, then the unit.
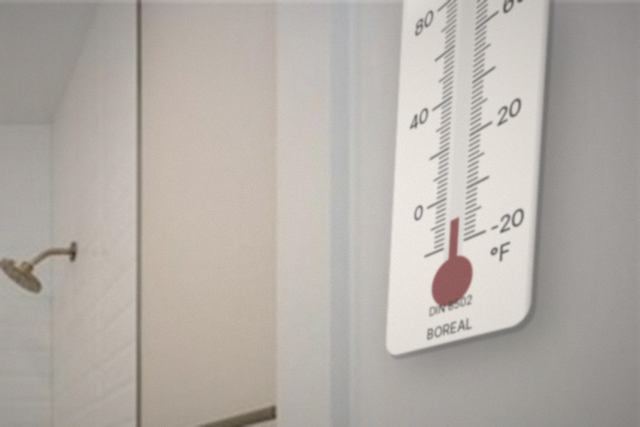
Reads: -10; °F
